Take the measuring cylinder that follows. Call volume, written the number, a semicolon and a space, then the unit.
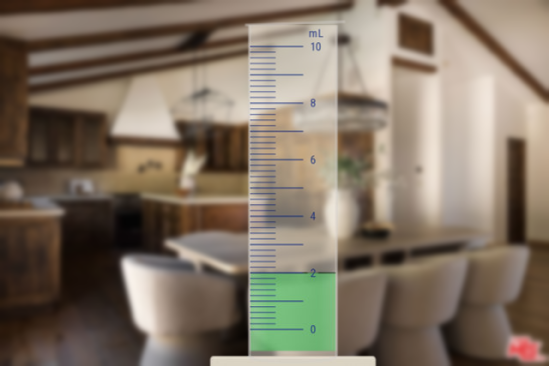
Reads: 2; mL
